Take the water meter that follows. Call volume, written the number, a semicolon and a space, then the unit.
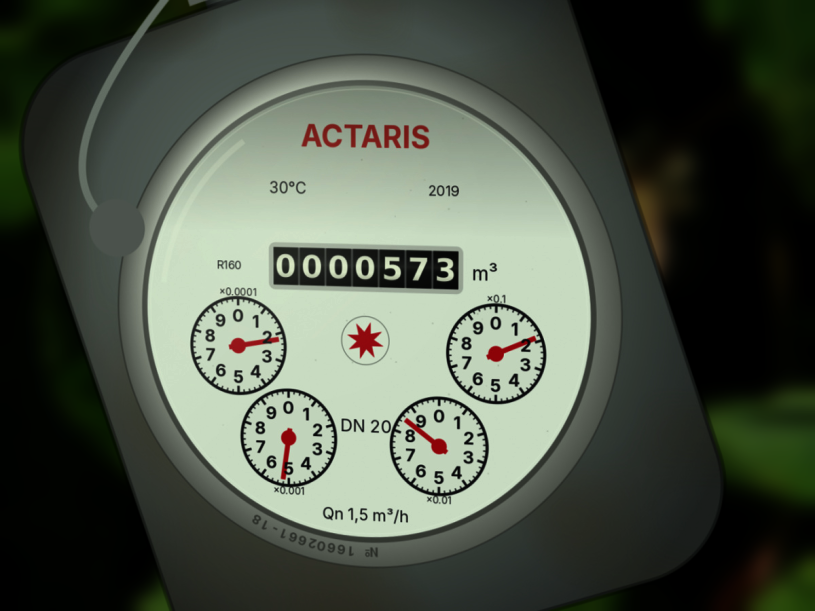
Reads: 573.1852; m³
